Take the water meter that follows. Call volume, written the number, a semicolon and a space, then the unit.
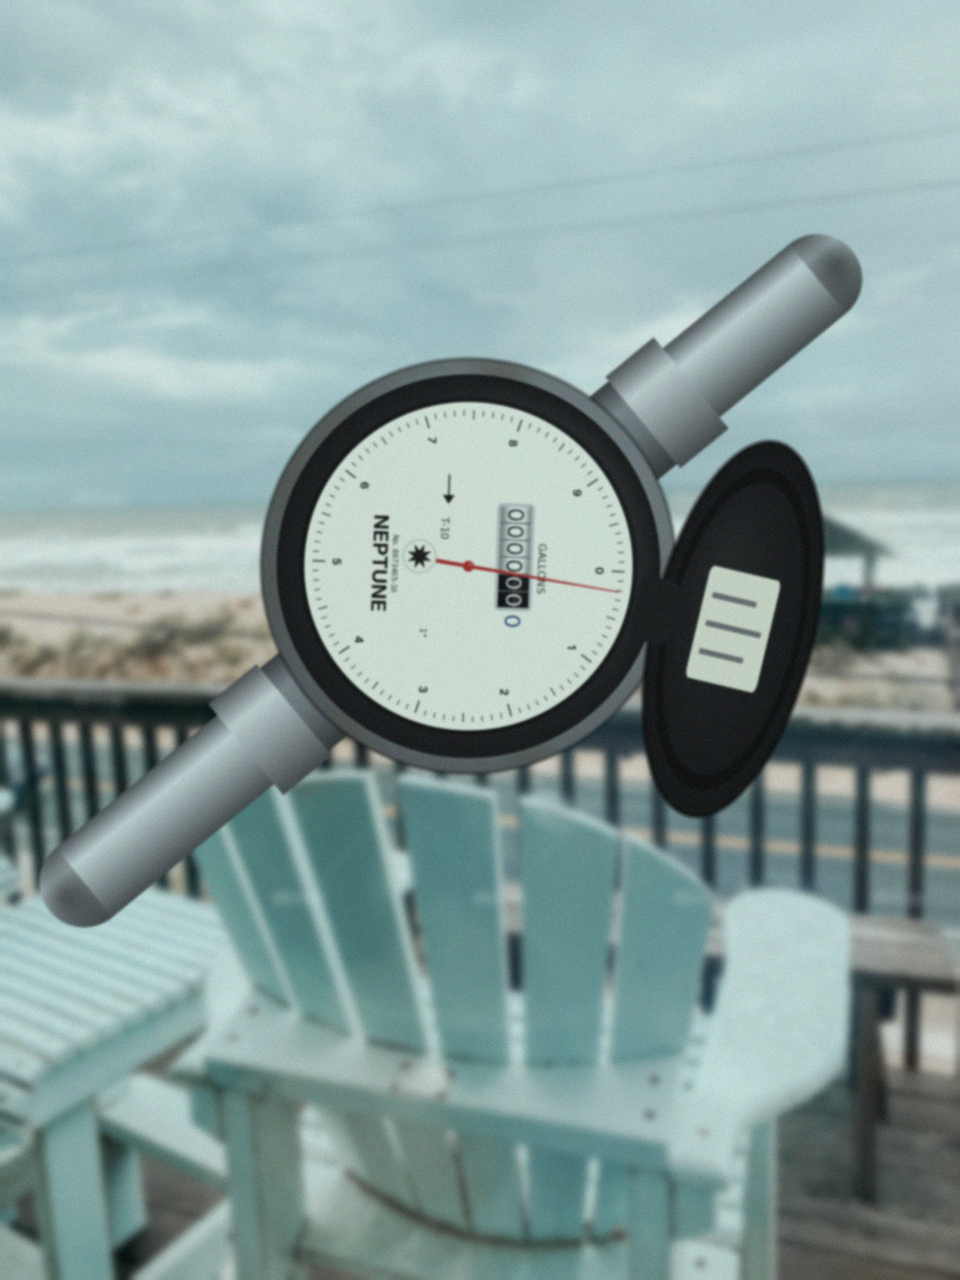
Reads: 0.2; gal
